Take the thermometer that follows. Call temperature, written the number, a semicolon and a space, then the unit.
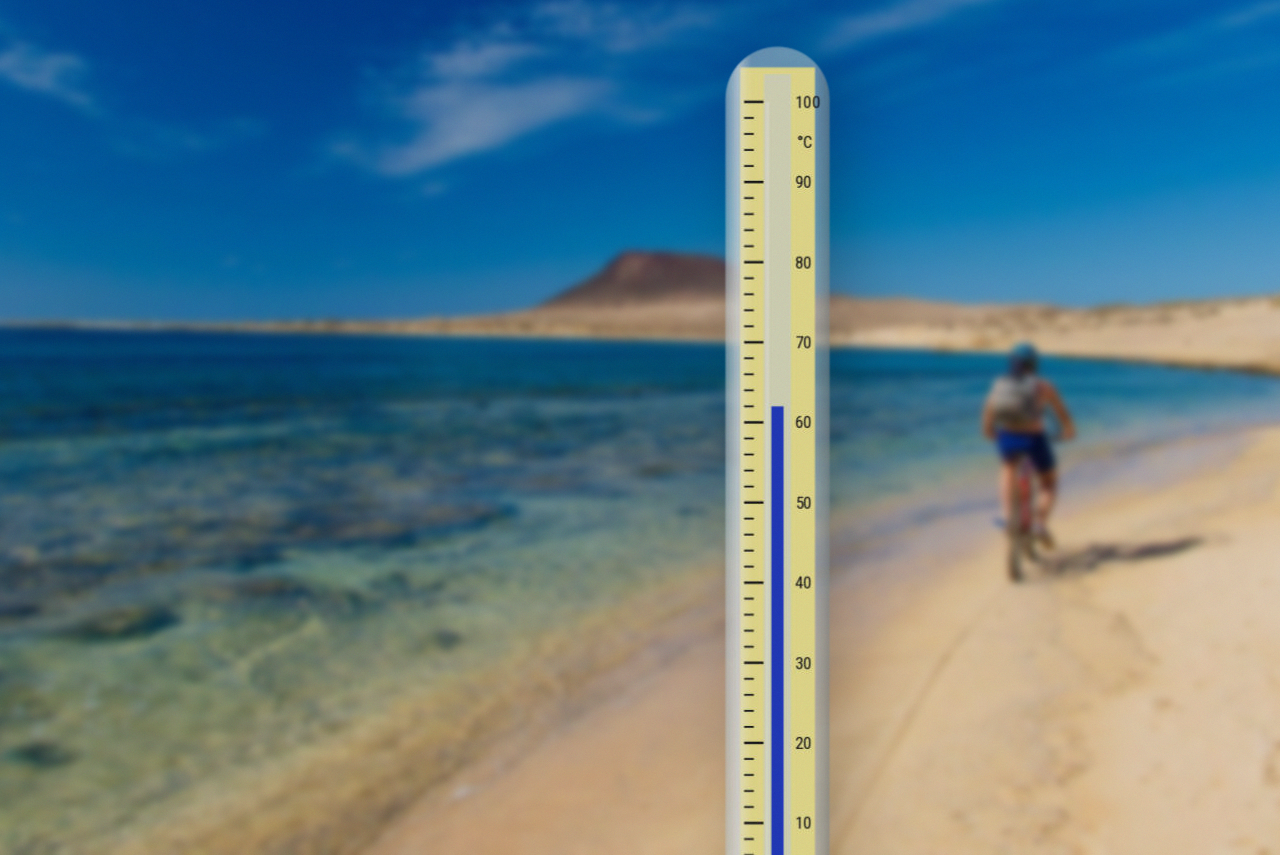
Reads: 62; °C
